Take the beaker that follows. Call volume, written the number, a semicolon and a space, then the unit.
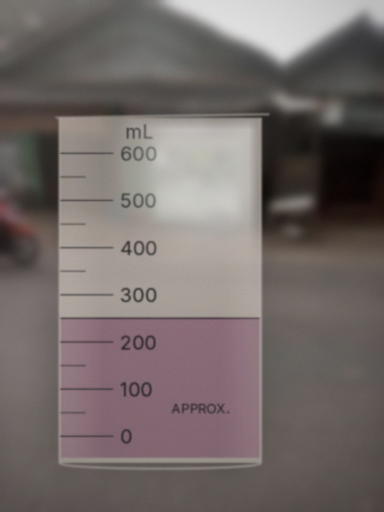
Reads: 250; mL
